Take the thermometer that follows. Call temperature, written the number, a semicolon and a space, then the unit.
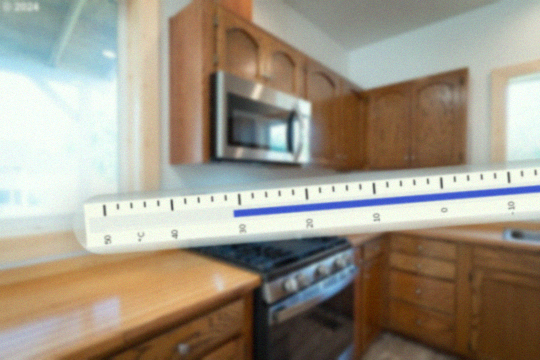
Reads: 31; °C
